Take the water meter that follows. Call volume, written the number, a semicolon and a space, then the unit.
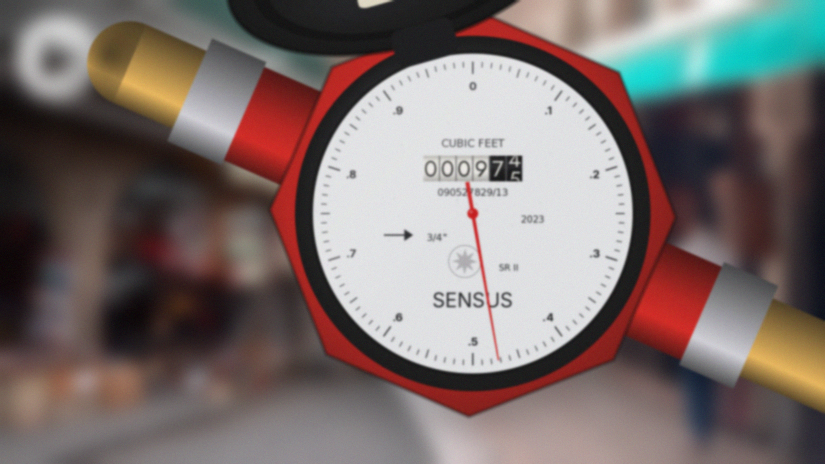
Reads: 974.47; ft³
